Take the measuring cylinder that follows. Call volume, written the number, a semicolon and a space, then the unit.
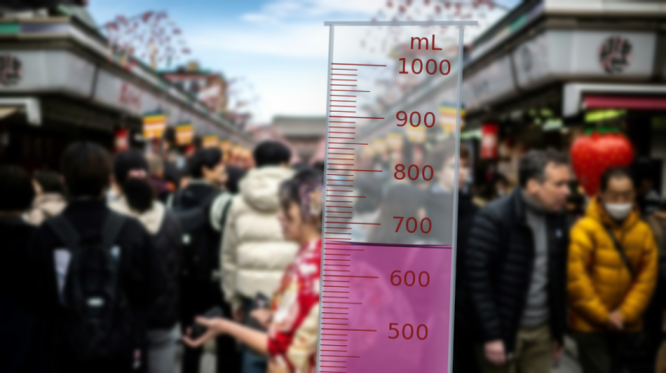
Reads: 660; mL
